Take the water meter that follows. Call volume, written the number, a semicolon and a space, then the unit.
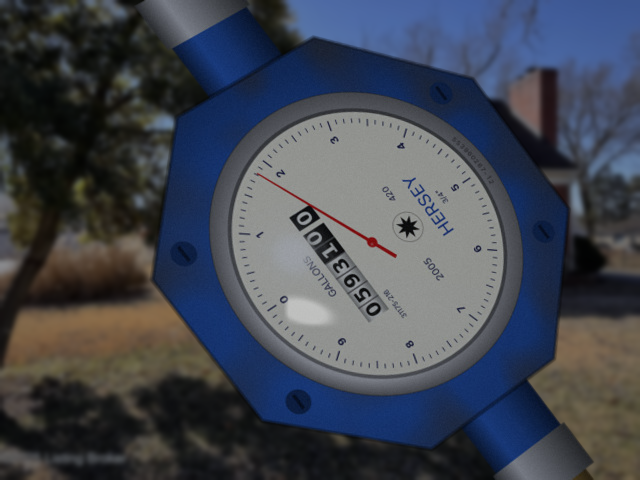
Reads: 593101.8; gal
